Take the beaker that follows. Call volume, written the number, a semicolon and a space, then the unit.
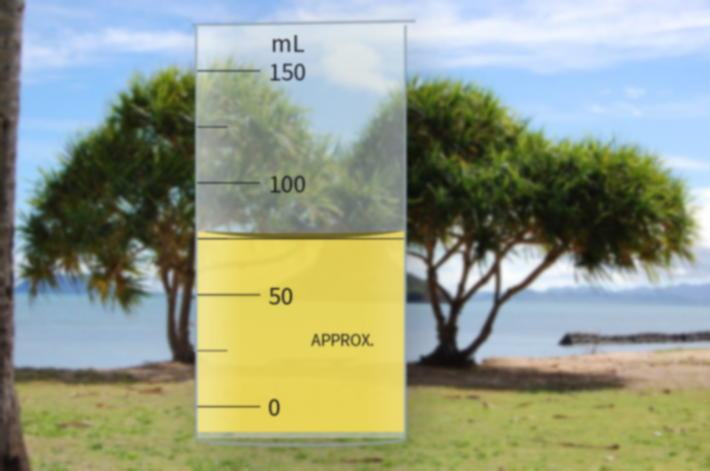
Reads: 75; mL
